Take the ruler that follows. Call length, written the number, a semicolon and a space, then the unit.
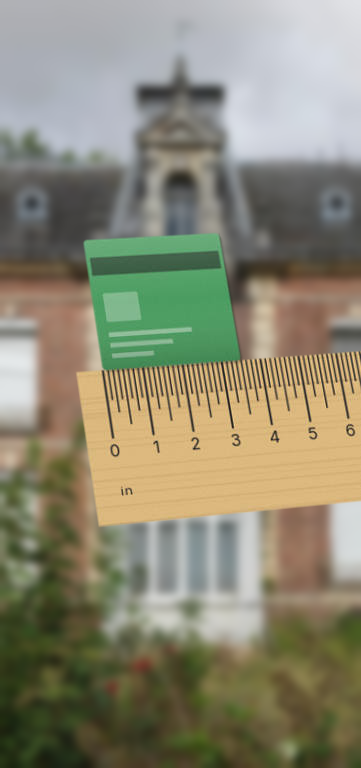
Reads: 3.5; in
